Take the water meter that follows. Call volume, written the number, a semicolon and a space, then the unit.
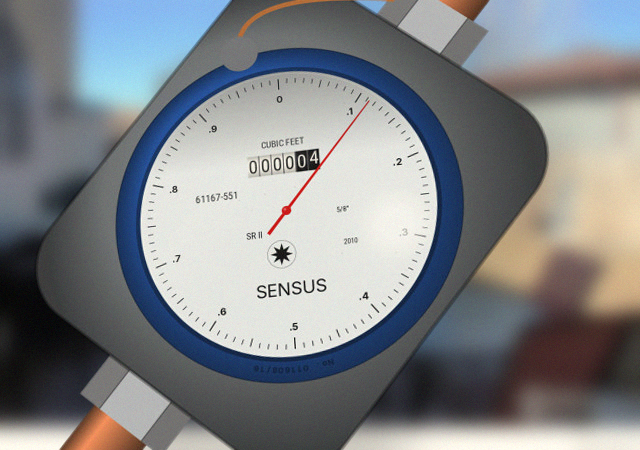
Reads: 4.11; ft³
